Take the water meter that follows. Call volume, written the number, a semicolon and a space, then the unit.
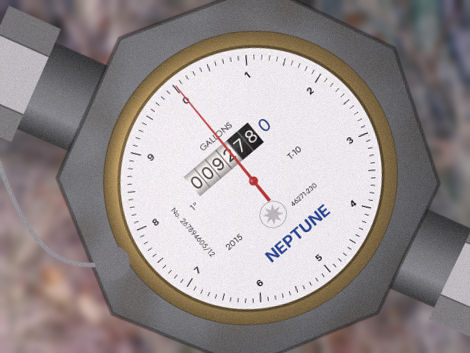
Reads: 92780.0; gal
